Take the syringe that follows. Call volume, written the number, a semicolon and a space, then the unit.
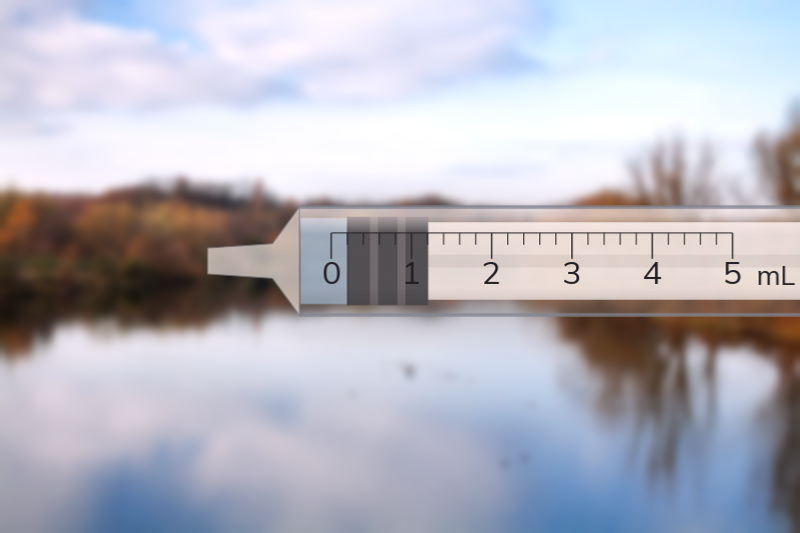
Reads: 0.2; mL
